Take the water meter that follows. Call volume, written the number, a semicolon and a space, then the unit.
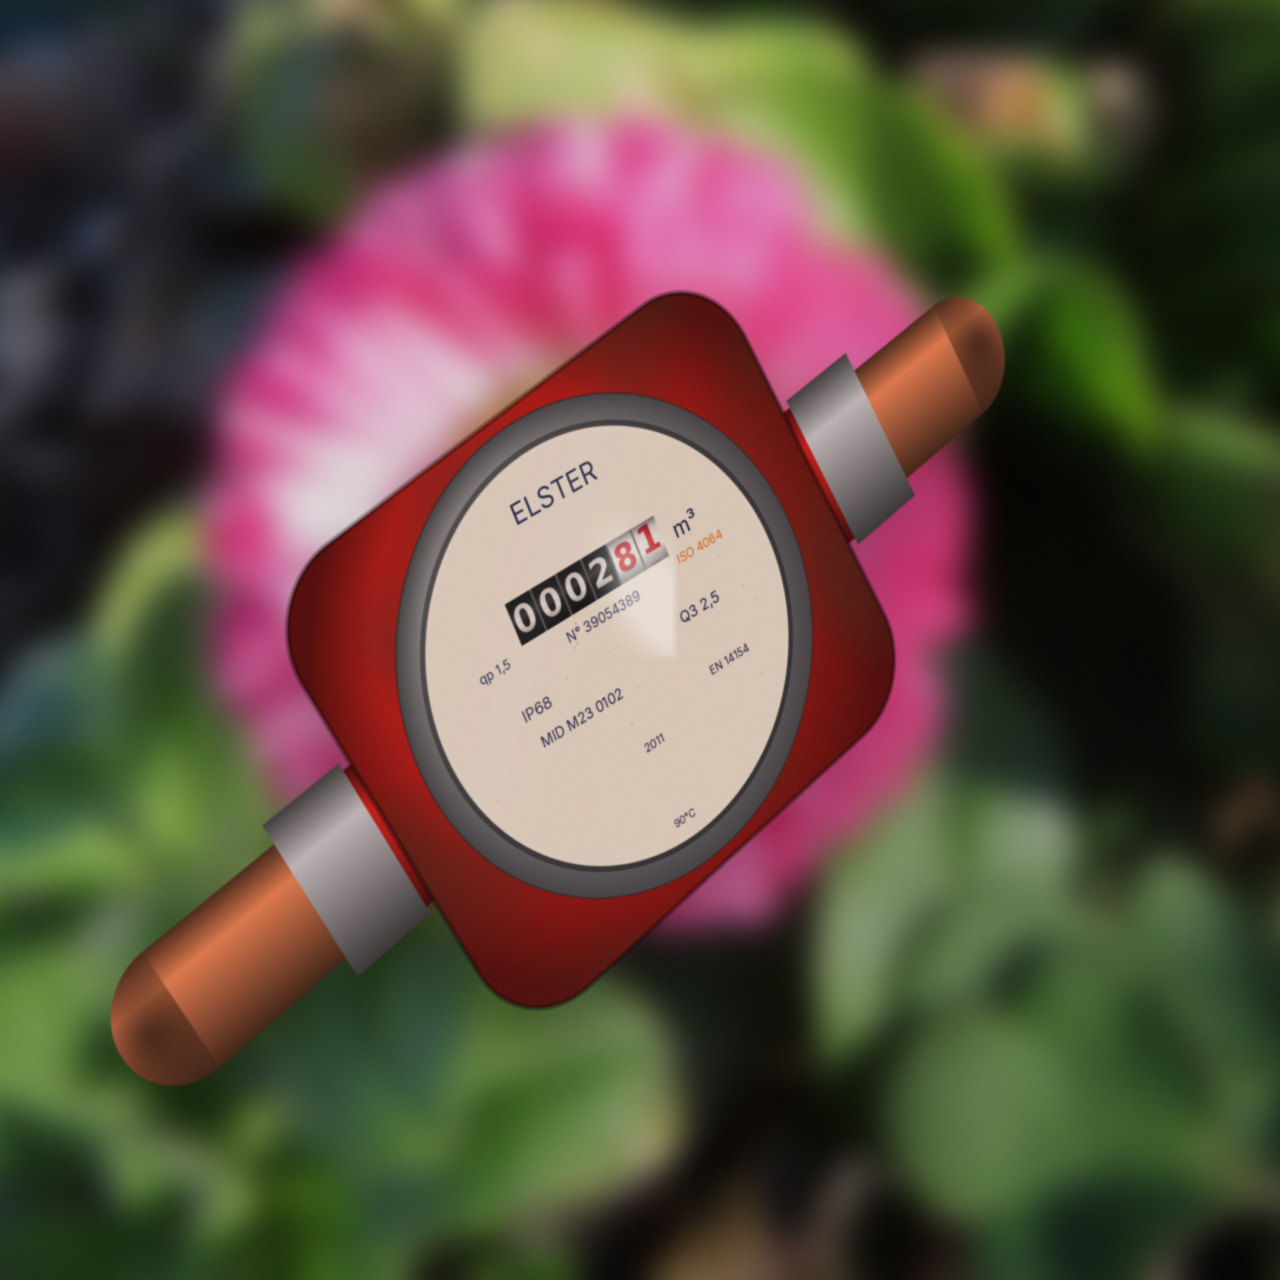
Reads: 2.81; m³
